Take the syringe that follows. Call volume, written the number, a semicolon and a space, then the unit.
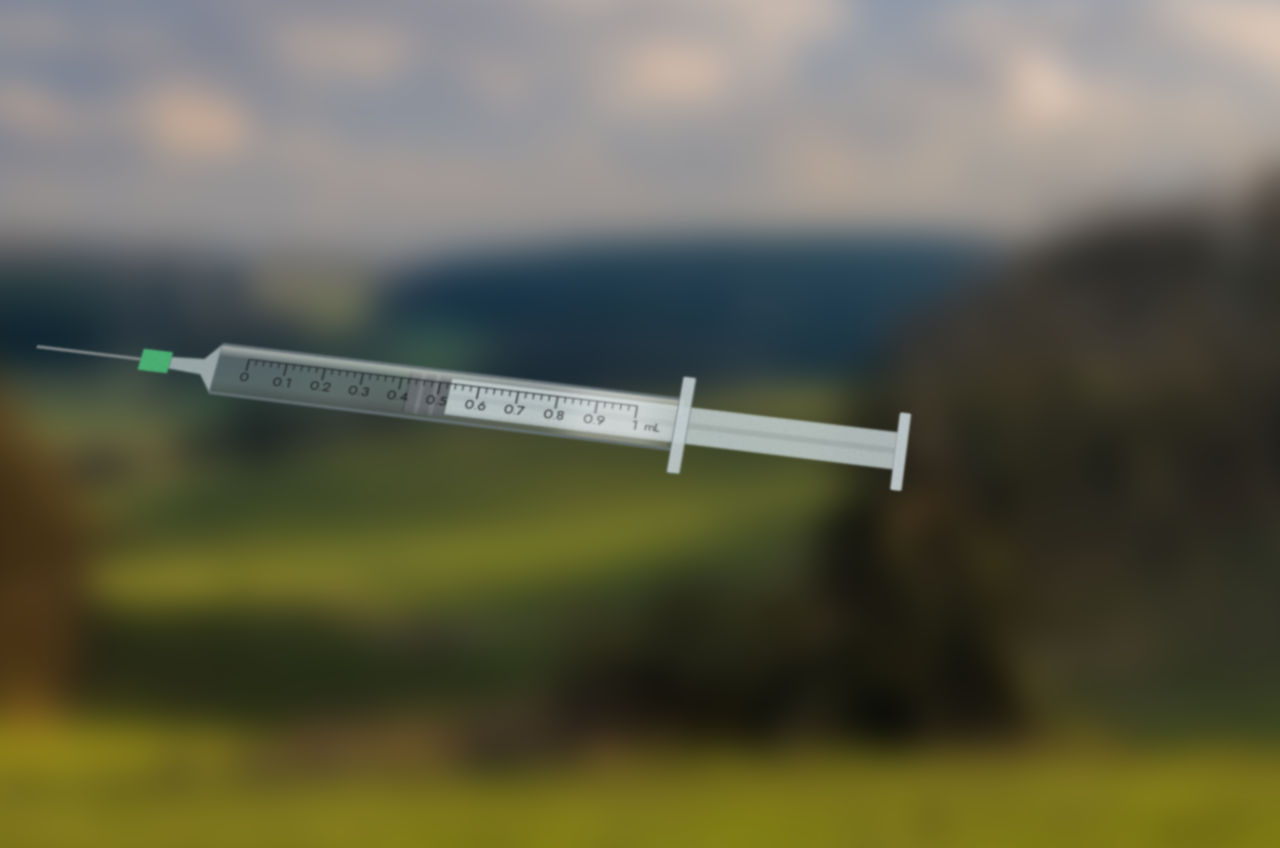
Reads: 0.42; mL
